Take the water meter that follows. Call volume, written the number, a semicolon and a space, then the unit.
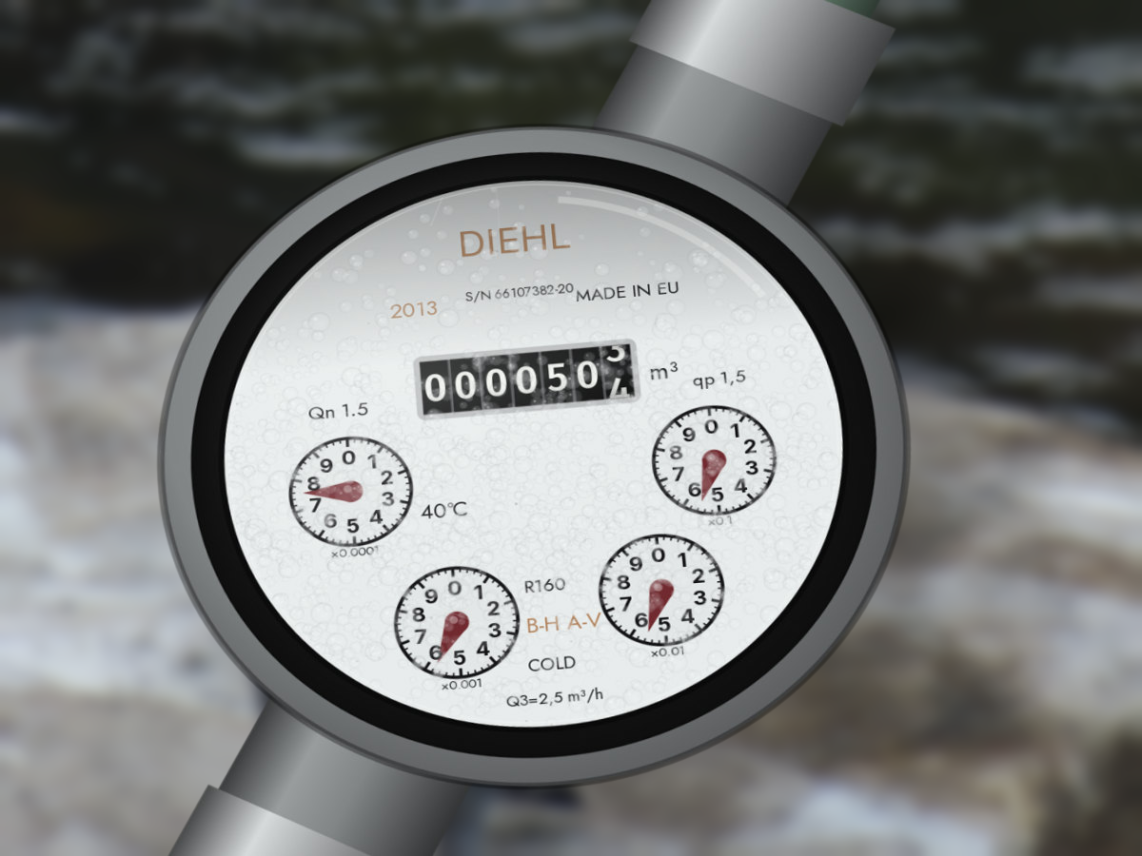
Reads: 503.5557; m³
